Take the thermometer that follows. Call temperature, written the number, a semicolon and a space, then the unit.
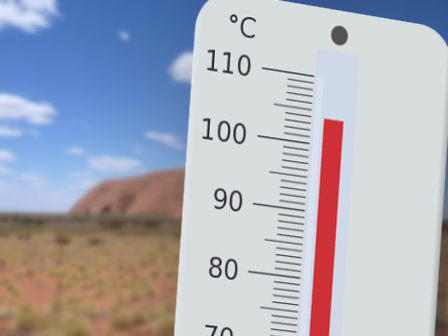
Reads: 104; °C
